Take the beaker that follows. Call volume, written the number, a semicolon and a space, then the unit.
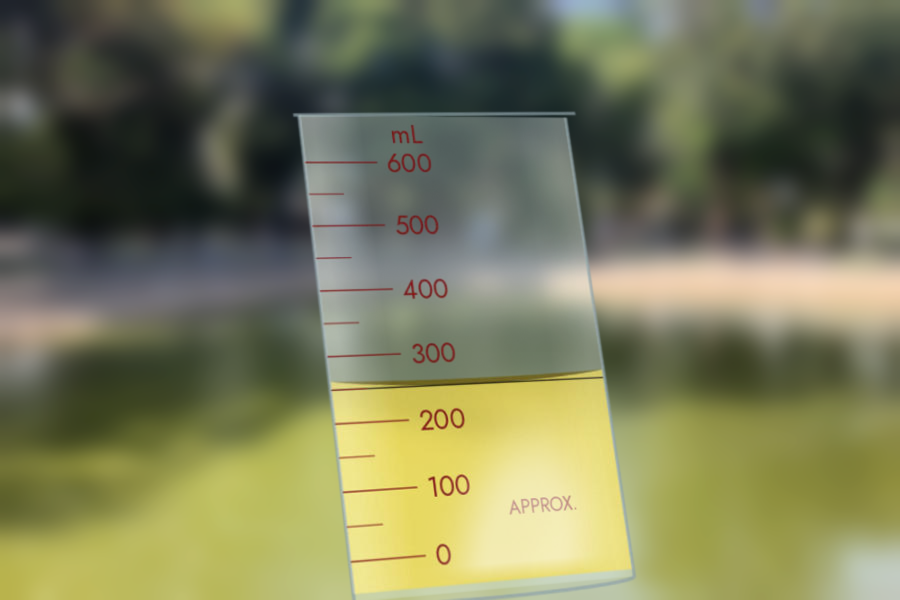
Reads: 250; mL
